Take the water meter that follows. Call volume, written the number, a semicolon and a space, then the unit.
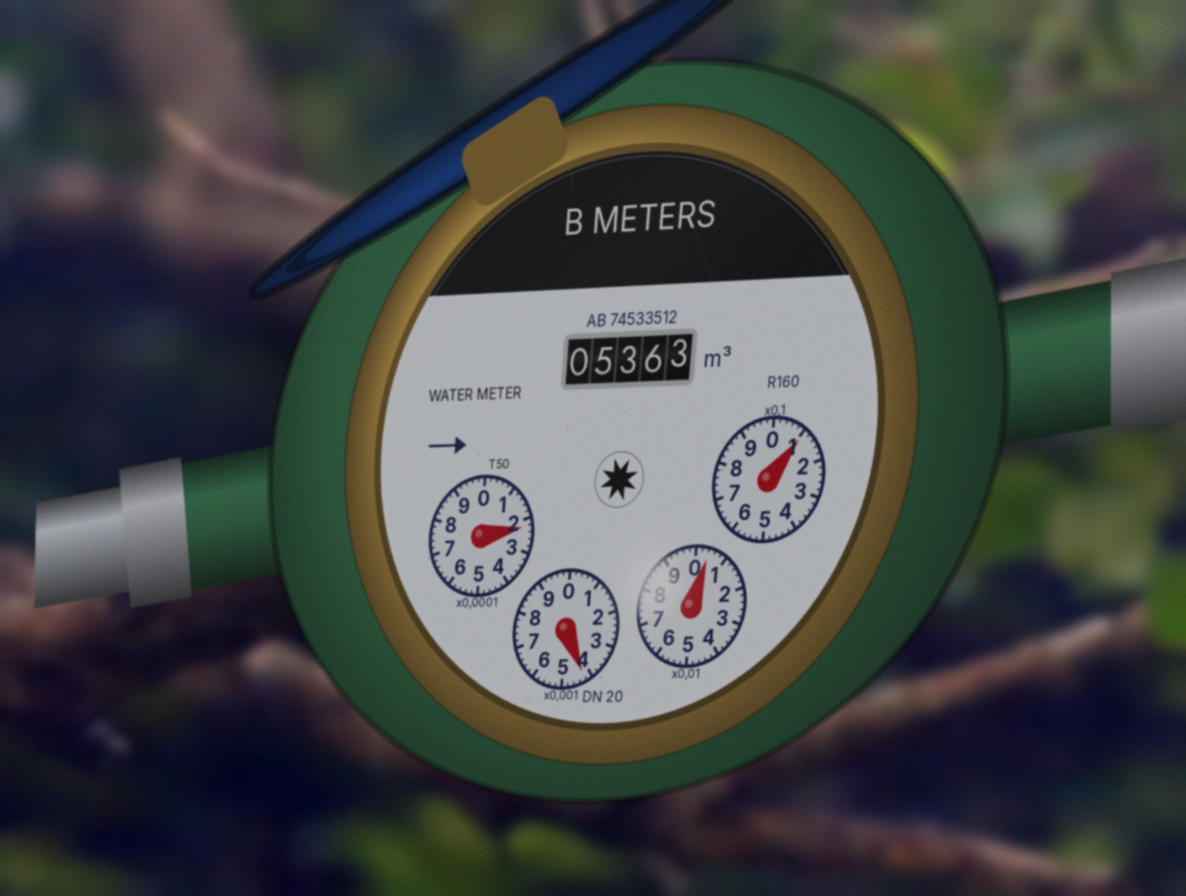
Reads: 5363.1042; m³
